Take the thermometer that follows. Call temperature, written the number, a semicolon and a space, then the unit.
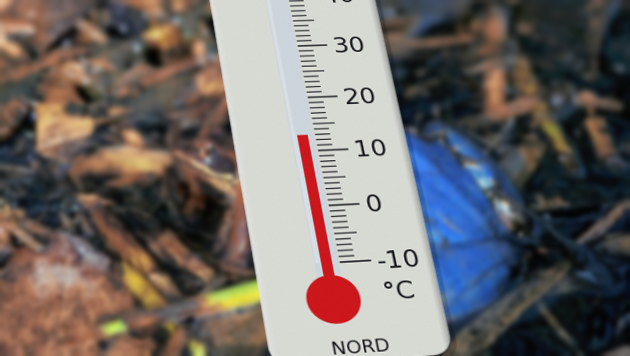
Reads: 13; °C
